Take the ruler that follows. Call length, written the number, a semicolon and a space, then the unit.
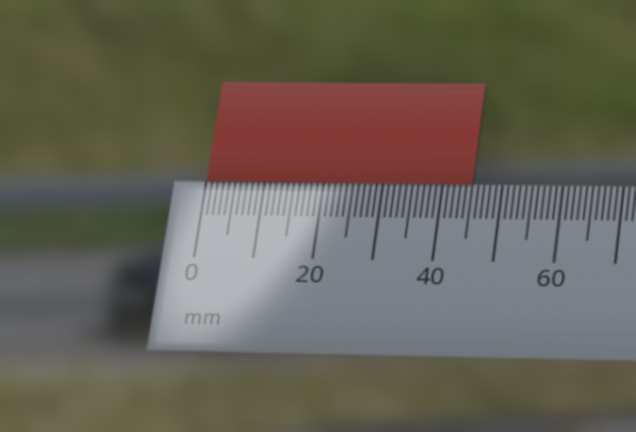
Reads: 45; mm
